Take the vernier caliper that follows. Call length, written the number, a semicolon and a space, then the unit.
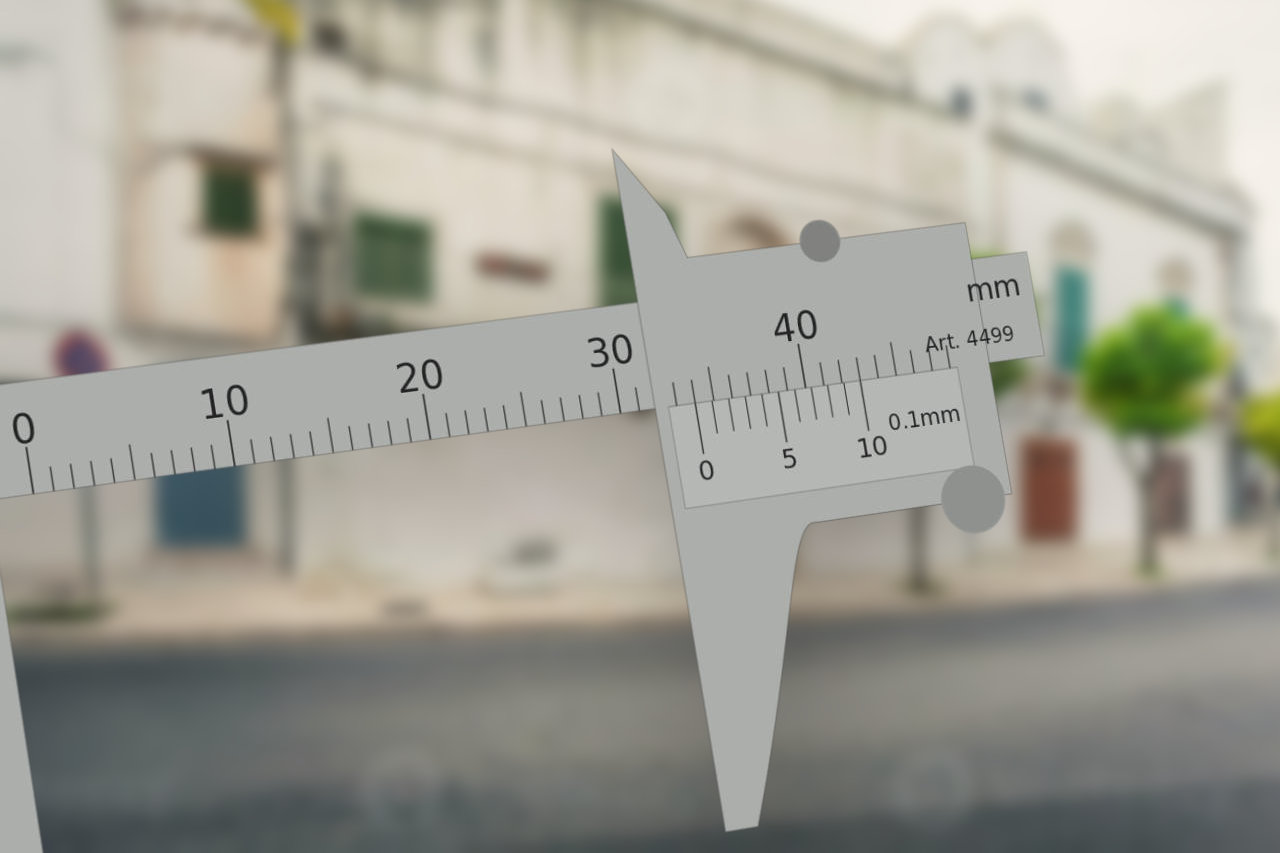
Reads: 34.0; mm
